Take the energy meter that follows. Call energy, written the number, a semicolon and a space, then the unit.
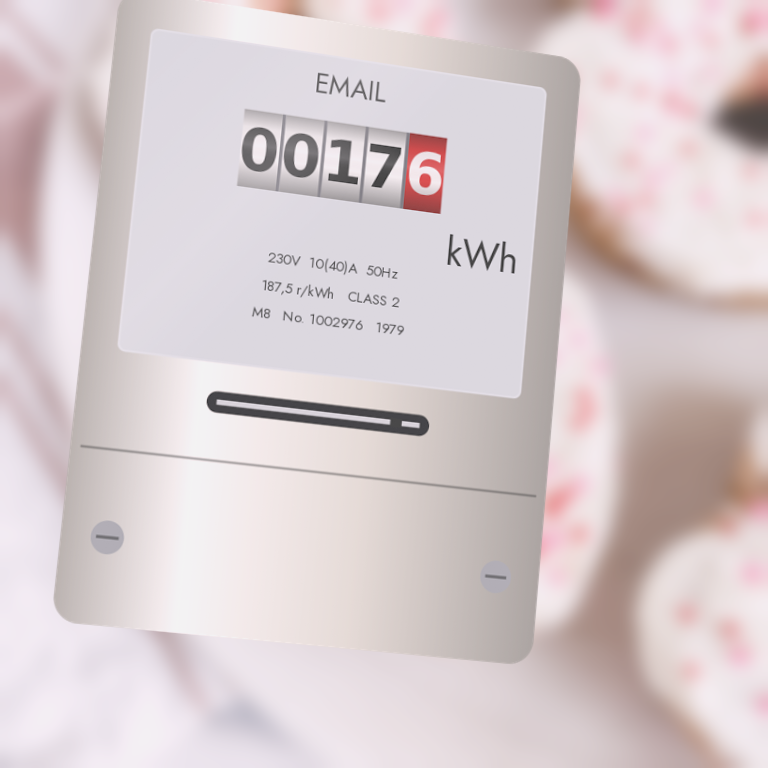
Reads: 17.6; kWh
